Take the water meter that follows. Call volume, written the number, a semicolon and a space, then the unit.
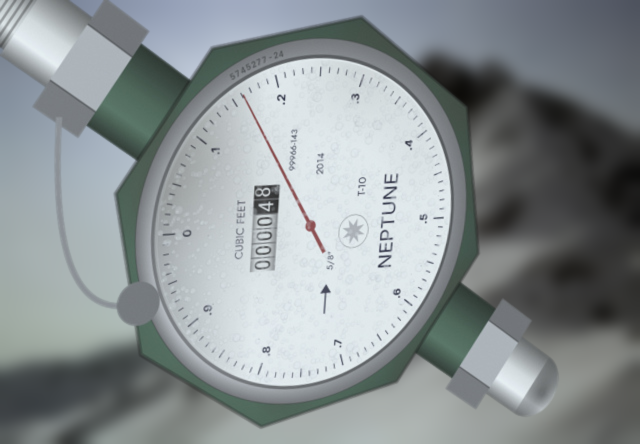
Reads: 48.16; ft³
